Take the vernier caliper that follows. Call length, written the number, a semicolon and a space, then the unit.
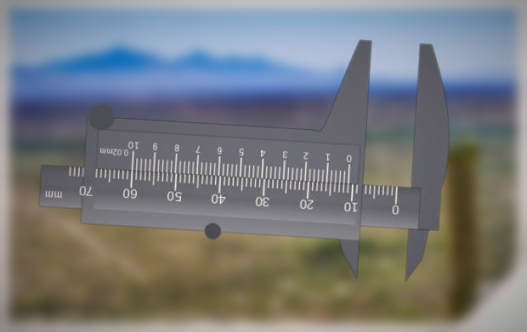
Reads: 11.0; mm
